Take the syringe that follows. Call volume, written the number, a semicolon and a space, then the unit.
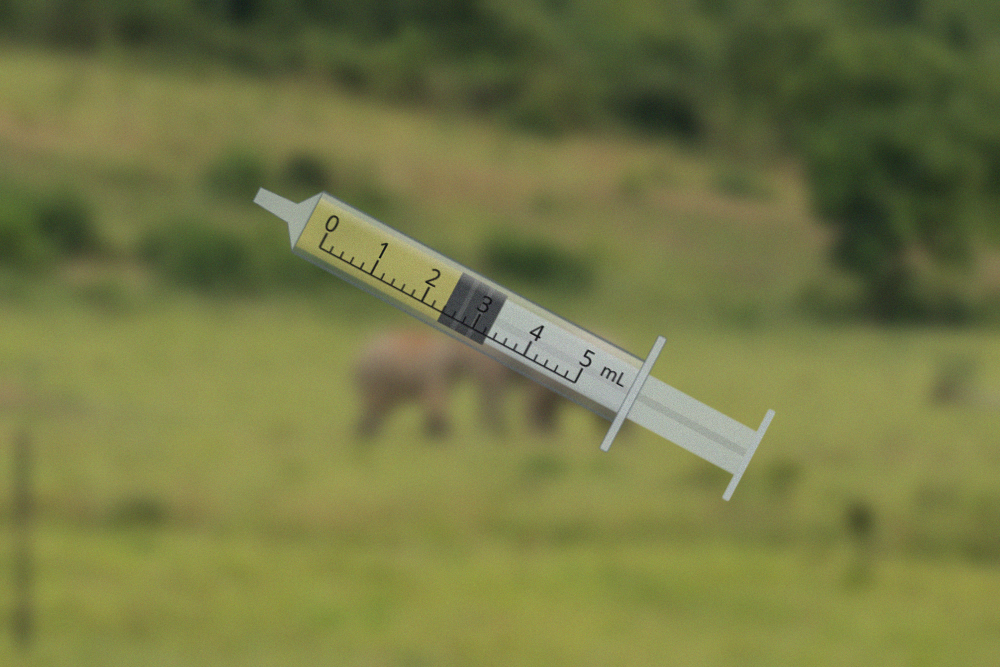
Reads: 2.4; mL
